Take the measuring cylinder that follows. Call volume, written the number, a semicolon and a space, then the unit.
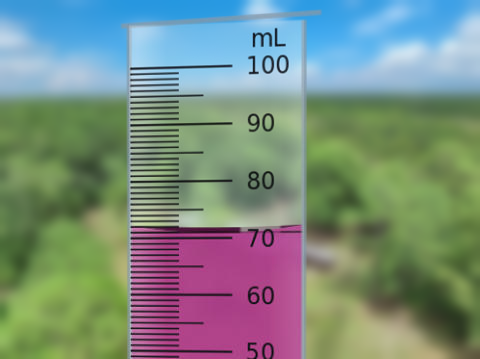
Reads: 71; mL
